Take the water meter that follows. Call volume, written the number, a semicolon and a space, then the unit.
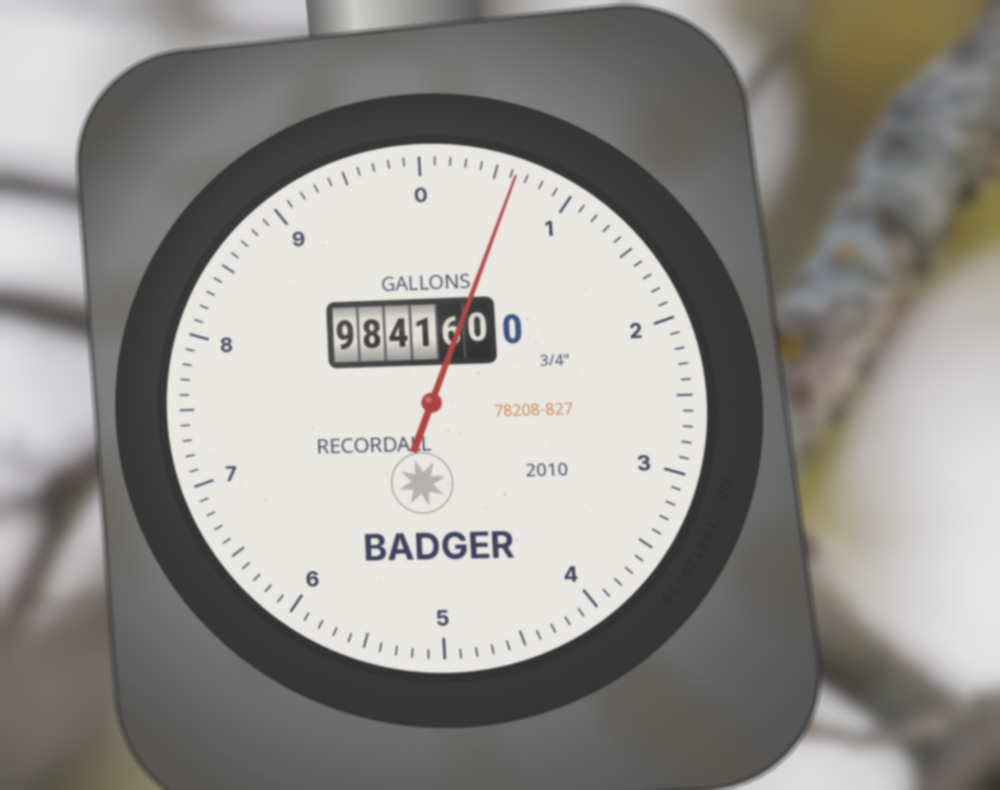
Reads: 9841600.6; gal
